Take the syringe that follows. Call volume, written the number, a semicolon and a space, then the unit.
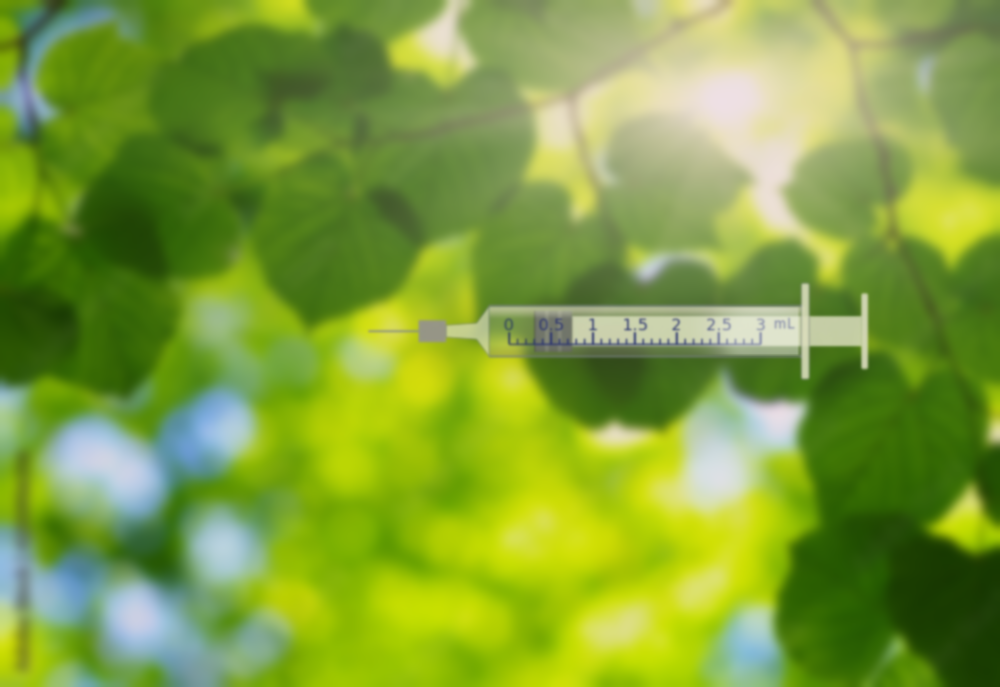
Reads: 0.3; mL
